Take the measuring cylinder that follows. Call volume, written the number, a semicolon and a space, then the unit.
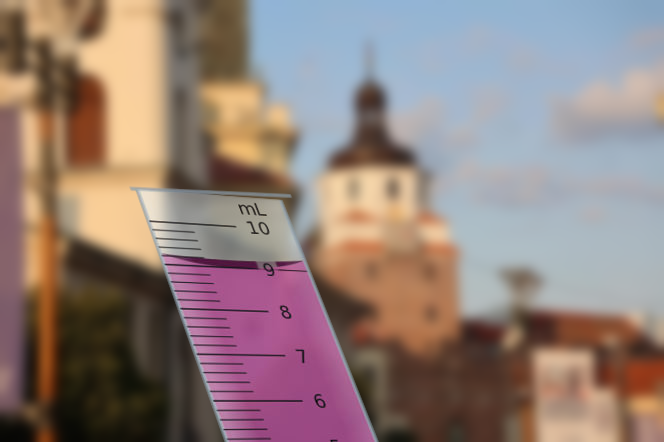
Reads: 9; mL
